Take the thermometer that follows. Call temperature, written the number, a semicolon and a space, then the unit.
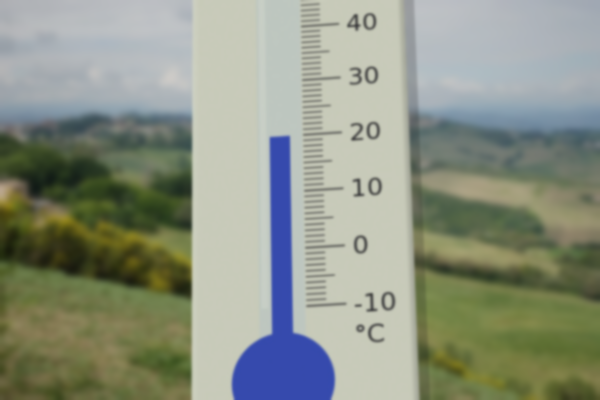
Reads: 20; °C
